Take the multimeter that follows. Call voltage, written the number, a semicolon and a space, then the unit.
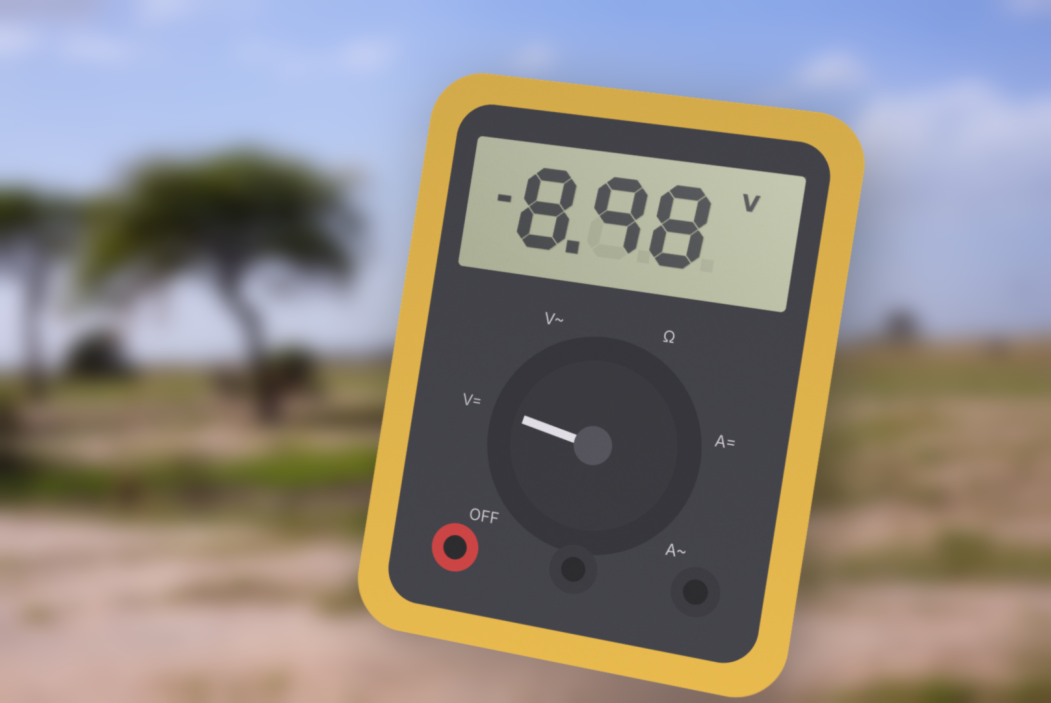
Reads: -8.98; V
